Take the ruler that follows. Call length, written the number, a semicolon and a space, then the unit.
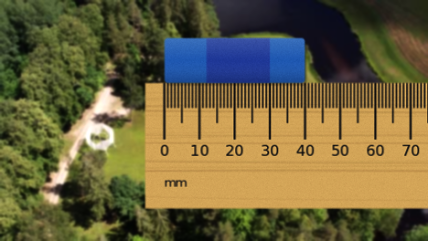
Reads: 40; mm
